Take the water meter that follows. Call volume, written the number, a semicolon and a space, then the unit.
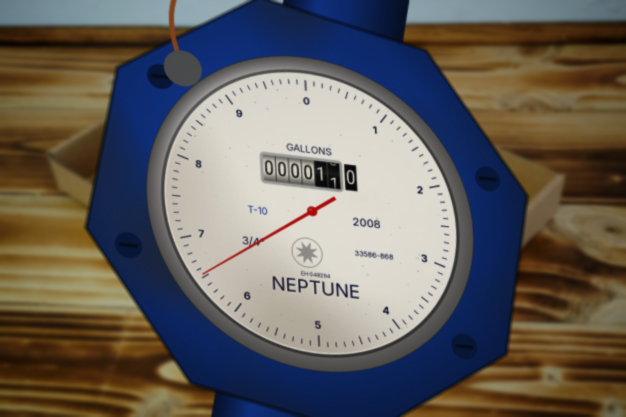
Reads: 106.5; gal
